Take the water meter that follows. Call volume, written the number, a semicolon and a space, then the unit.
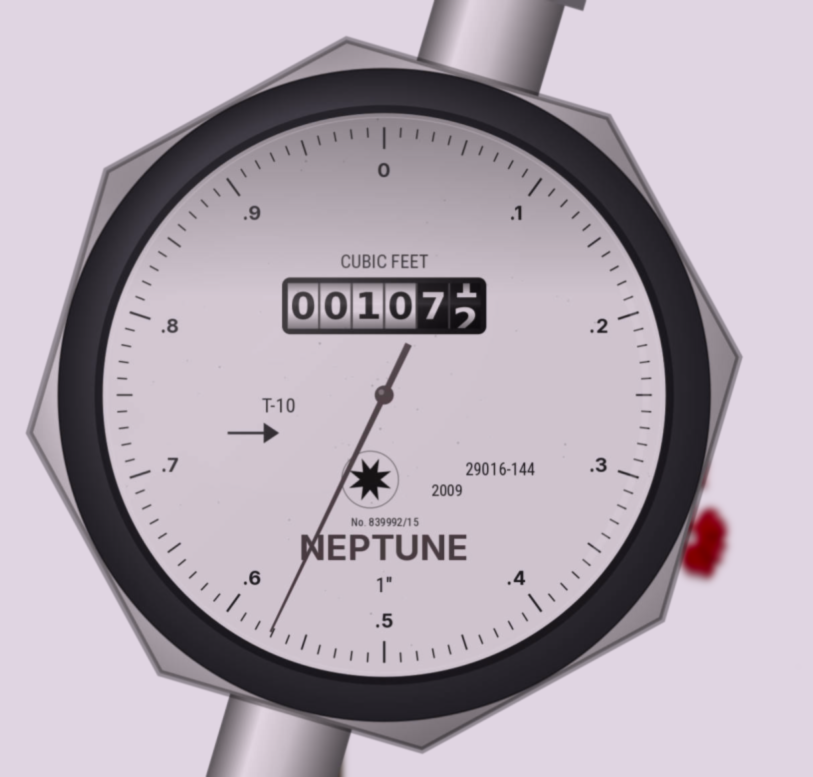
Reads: 1071.57; ft³
